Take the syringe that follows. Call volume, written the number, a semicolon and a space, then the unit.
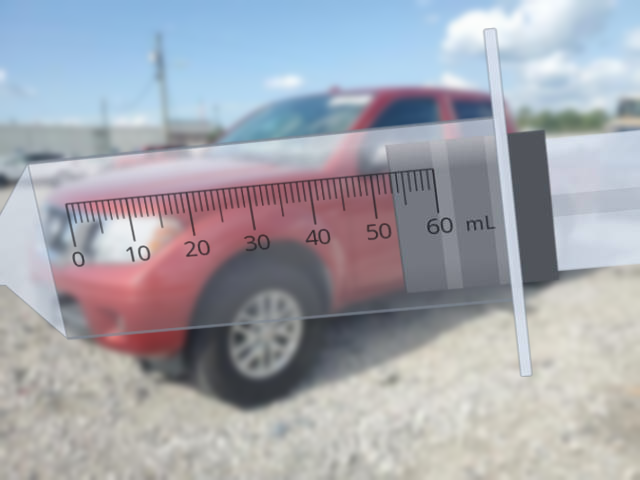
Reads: 53; mL
